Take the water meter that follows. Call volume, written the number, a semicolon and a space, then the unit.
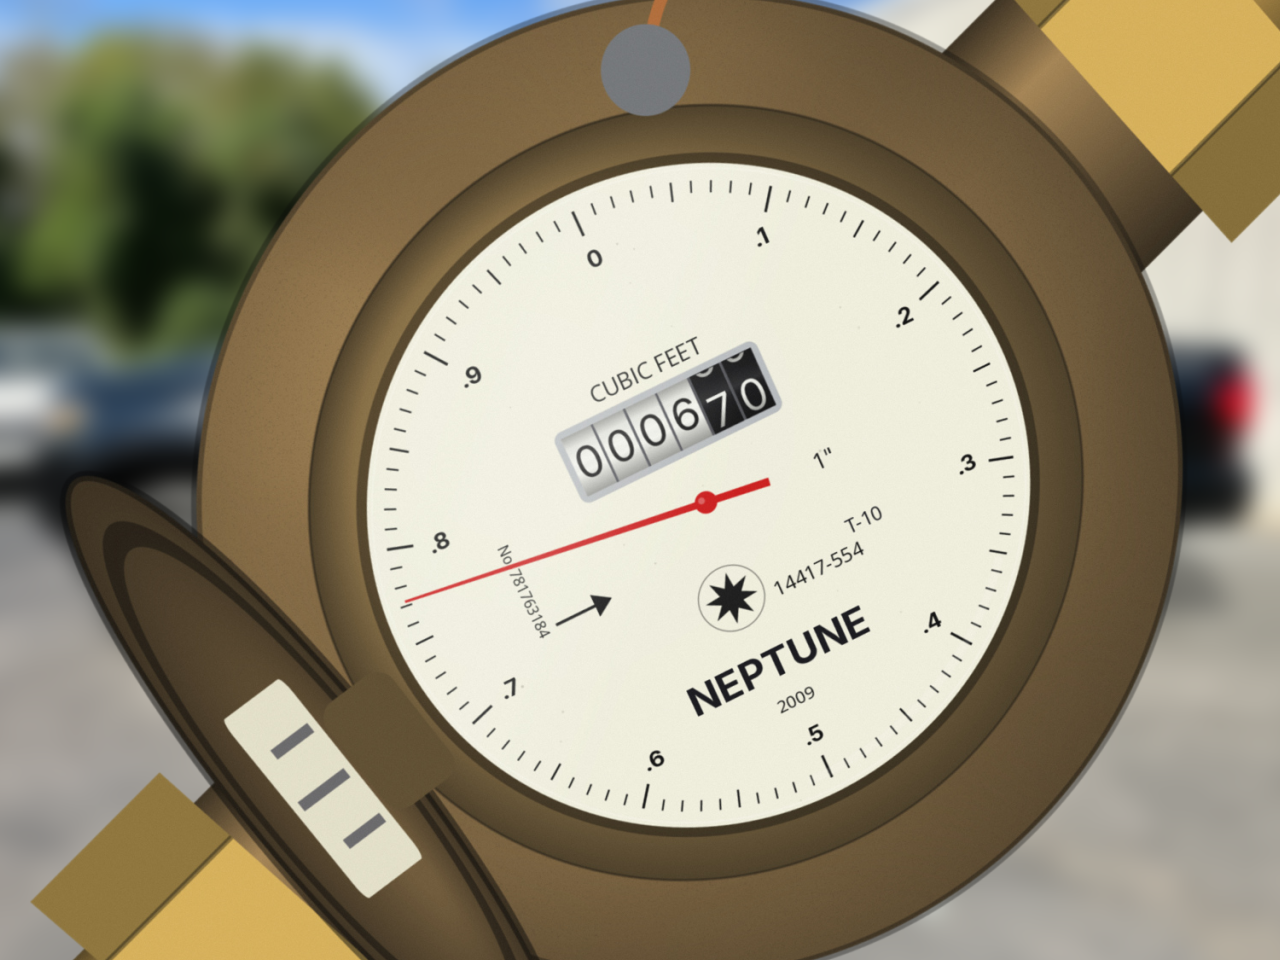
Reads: 669.77; ft³
